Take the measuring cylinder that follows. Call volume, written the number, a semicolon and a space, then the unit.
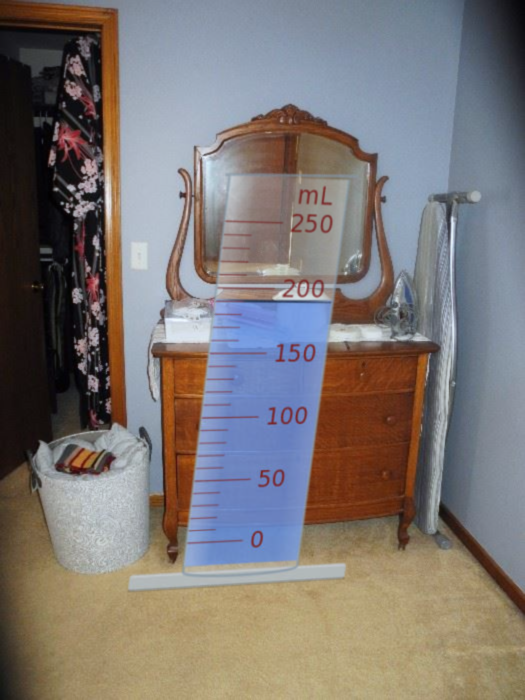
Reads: 190; mL
